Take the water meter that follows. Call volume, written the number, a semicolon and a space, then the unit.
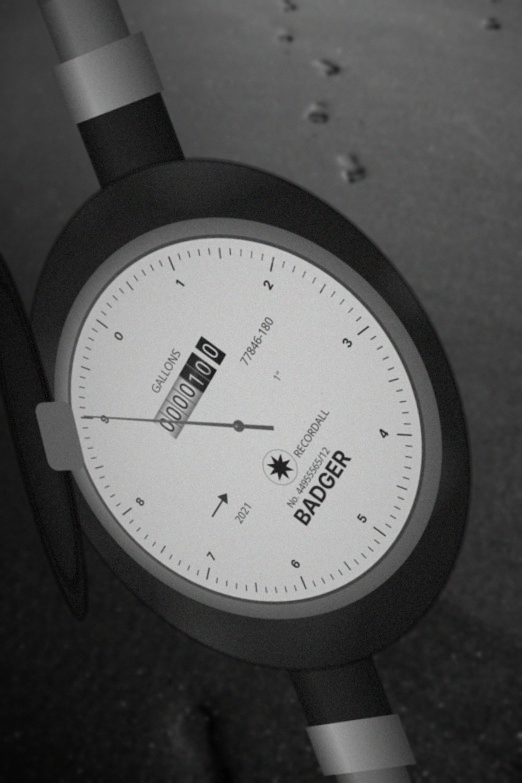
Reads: 99.0; gal
